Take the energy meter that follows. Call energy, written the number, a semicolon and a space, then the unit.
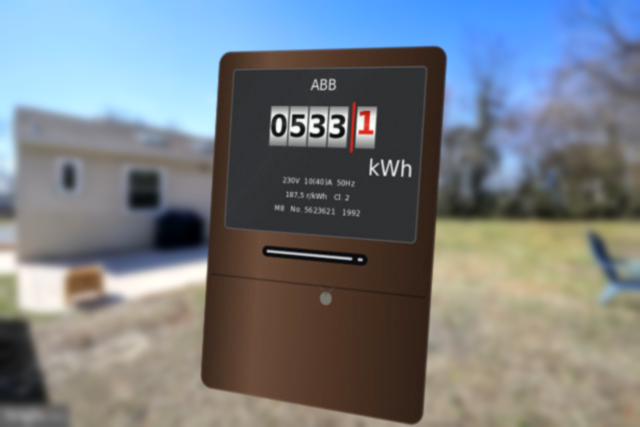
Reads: 533.1; kWh
